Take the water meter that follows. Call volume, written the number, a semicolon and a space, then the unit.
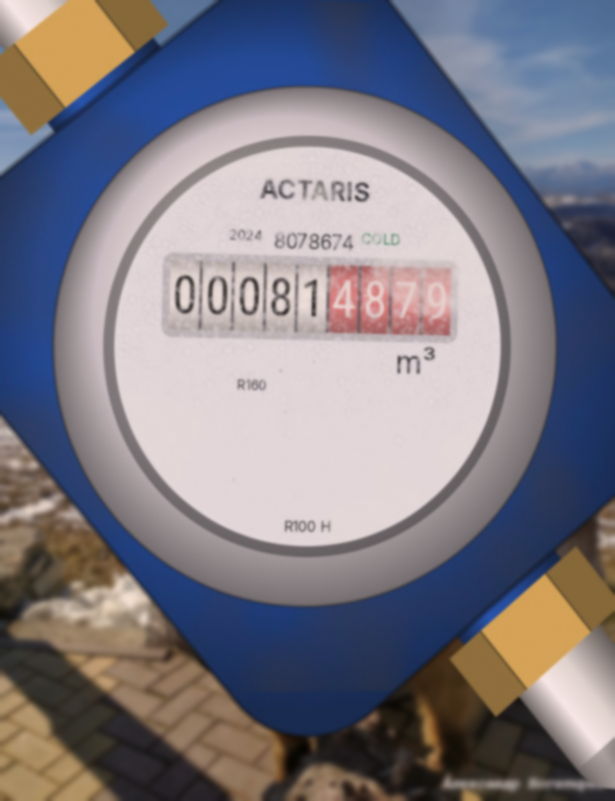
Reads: 81.4879; m³
